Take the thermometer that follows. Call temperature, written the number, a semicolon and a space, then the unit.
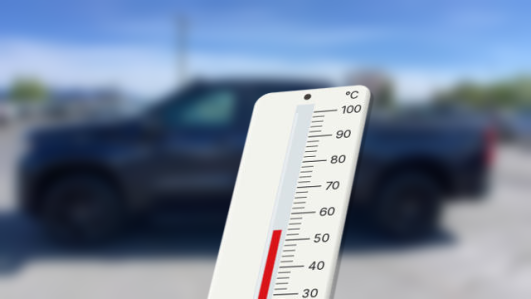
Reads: 54; °C
